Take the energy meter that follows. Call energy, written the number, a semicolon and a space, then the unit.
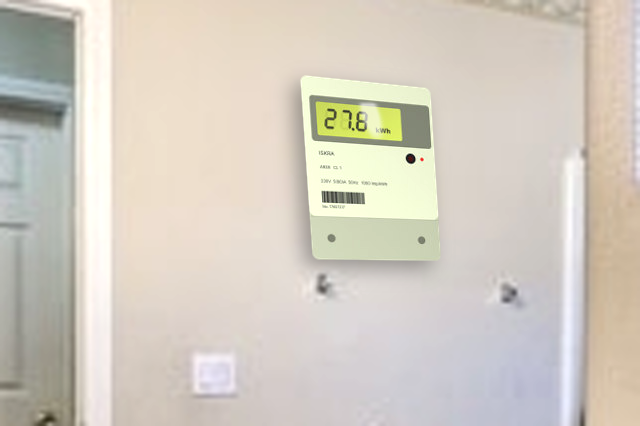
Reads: 27.8; kWh
